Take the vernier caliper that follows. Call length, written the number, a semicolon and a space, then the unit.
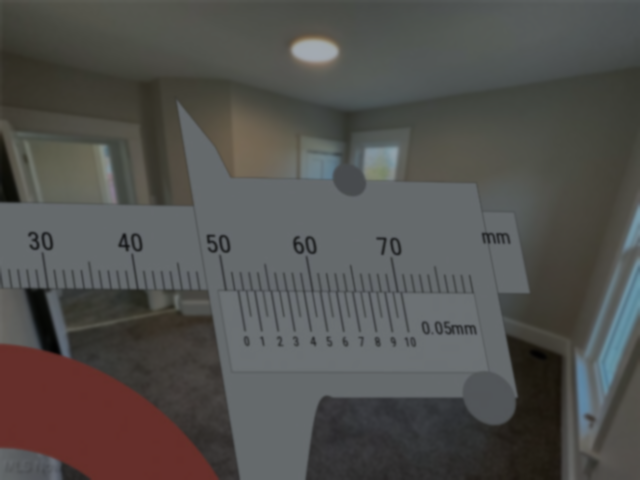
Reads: 51.4; mm
